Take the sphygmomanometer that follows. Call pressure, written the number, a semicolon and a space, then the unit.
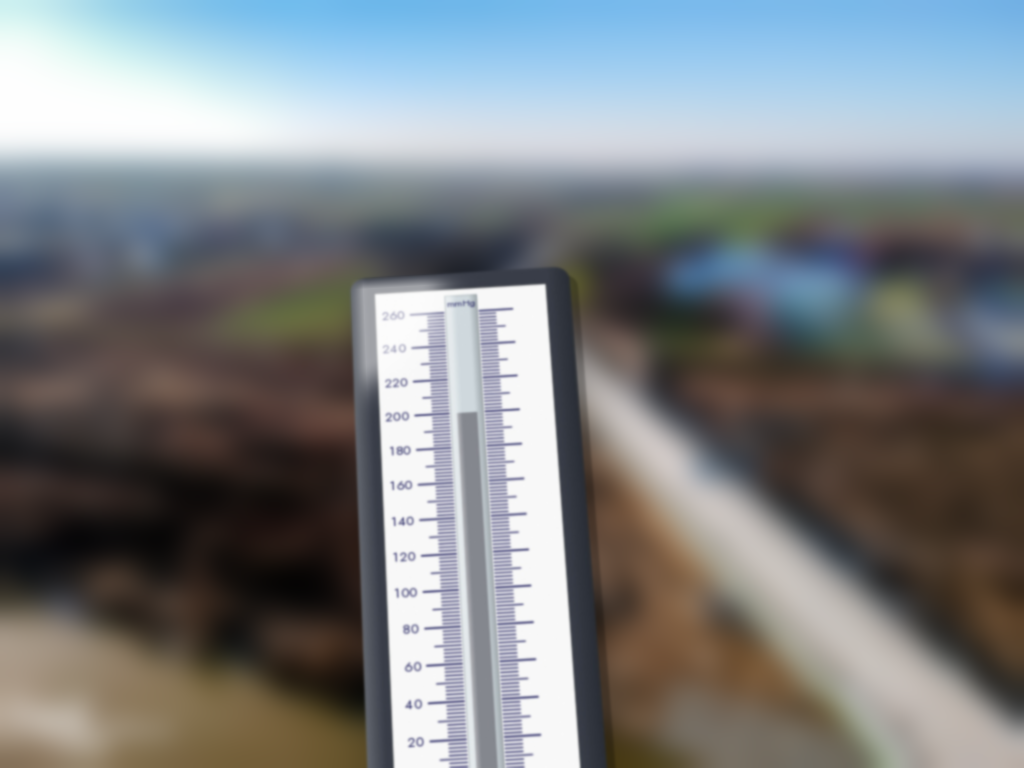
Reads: 200; mmHg
